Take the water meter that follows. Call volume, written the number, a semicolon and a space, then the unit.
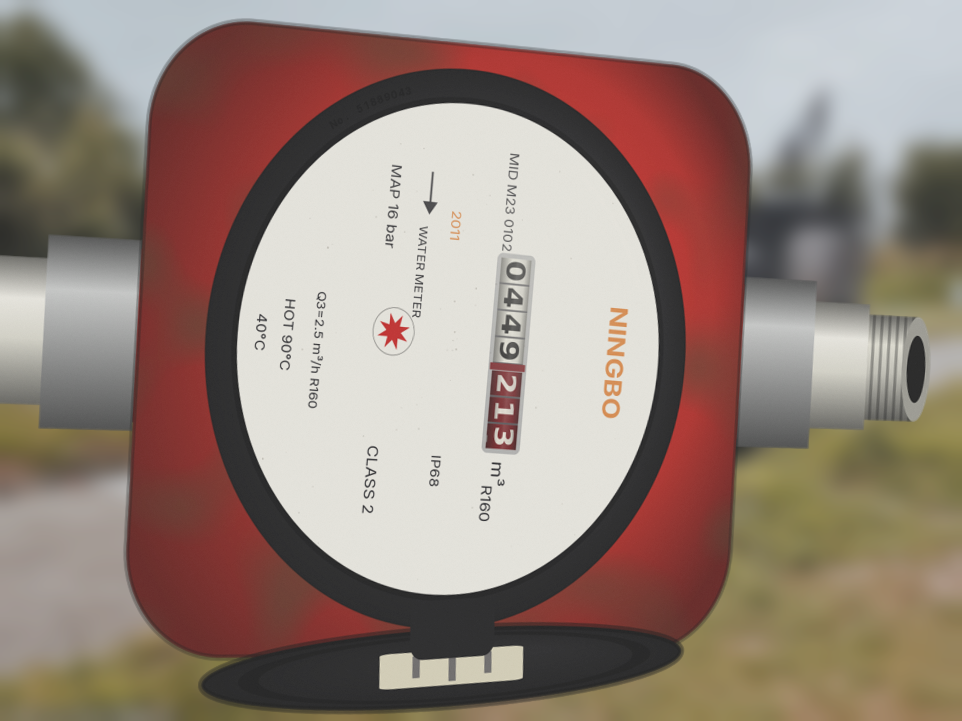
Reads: 449.213; m³
